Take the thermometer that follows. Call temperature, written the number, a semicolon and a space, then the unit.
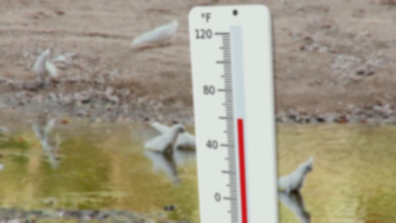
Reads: 60; °F
